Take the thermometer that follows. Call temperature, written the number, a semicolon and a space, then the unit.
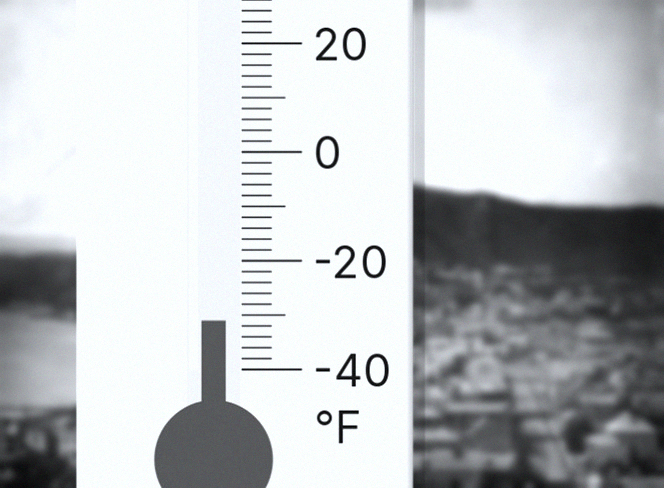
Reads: -31; °F
